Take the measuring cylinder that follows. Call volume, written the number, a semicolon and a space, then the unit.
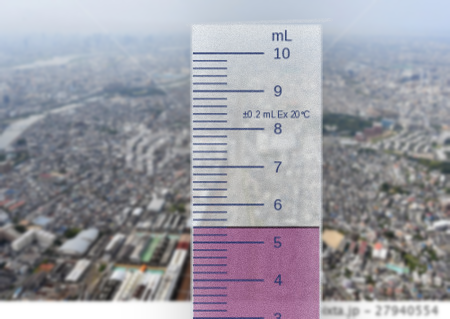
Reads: 5.4; mL
